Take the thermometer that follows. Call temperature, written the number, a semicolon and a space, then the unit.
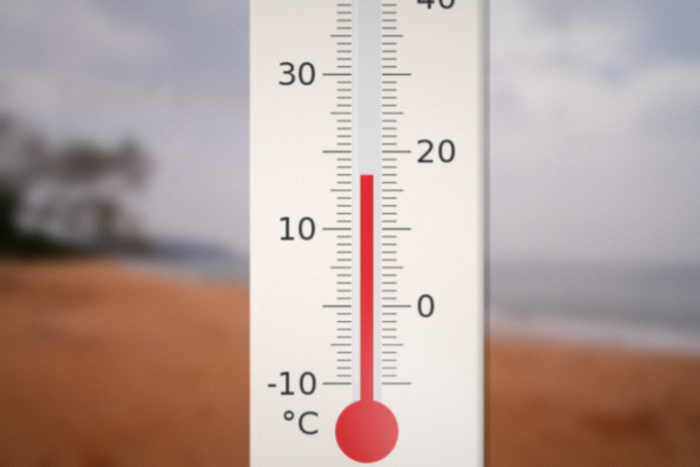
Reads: 17; °C
